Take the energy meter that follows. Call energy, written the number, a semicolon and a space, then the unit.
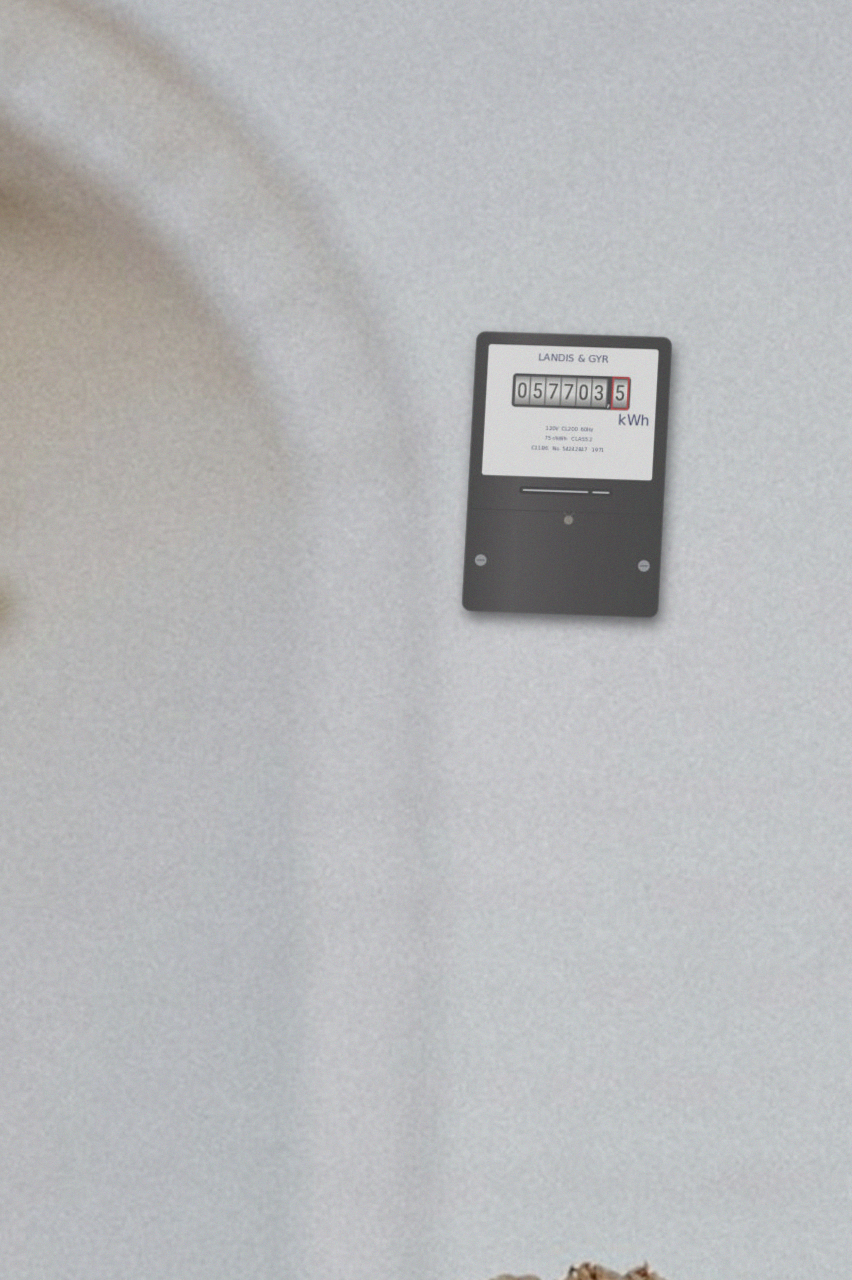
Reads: 57703.5; kWh
